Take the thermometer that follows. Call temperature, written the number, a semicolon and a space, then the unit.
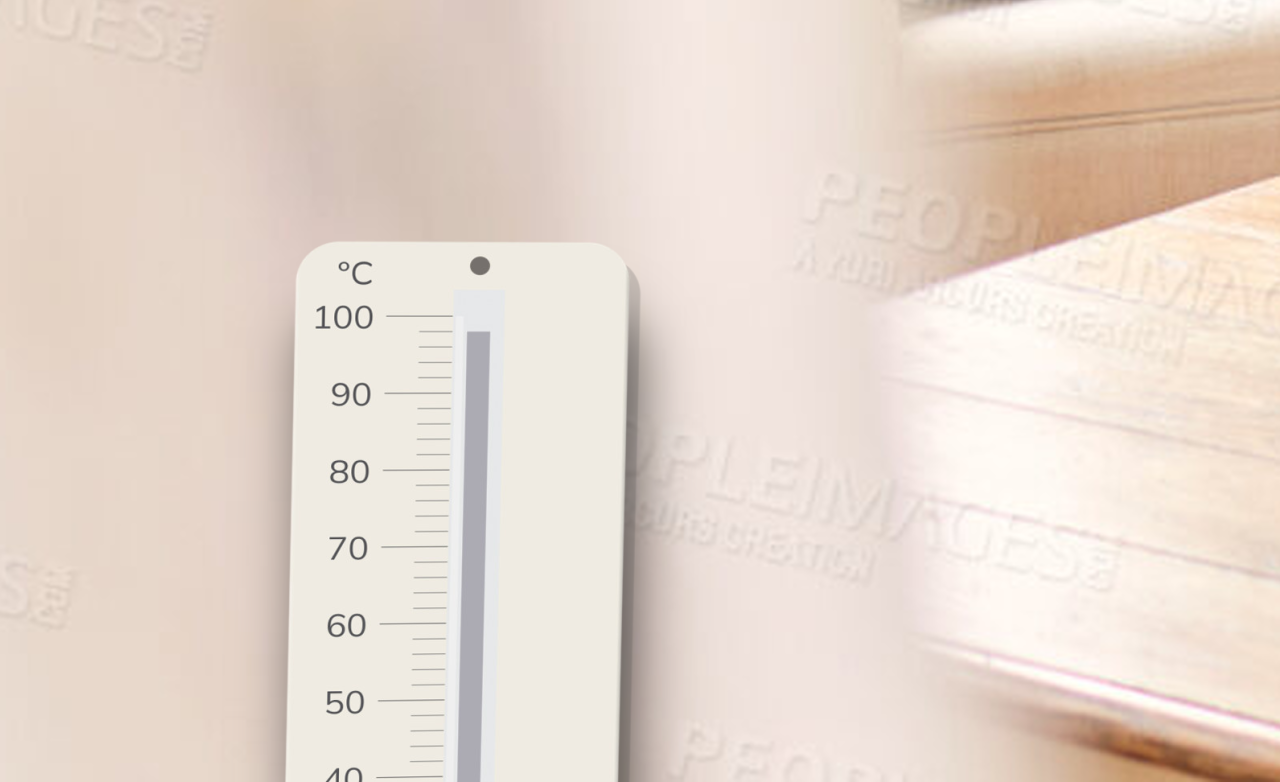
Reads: 98; °C
